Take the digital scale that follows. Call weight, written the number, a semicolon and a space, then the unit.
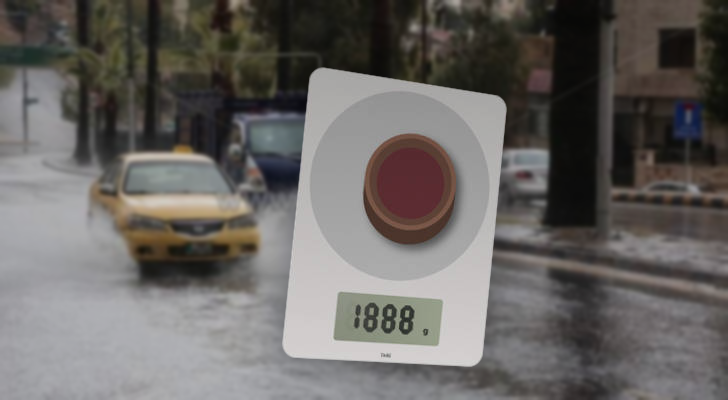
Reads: 1888; g
